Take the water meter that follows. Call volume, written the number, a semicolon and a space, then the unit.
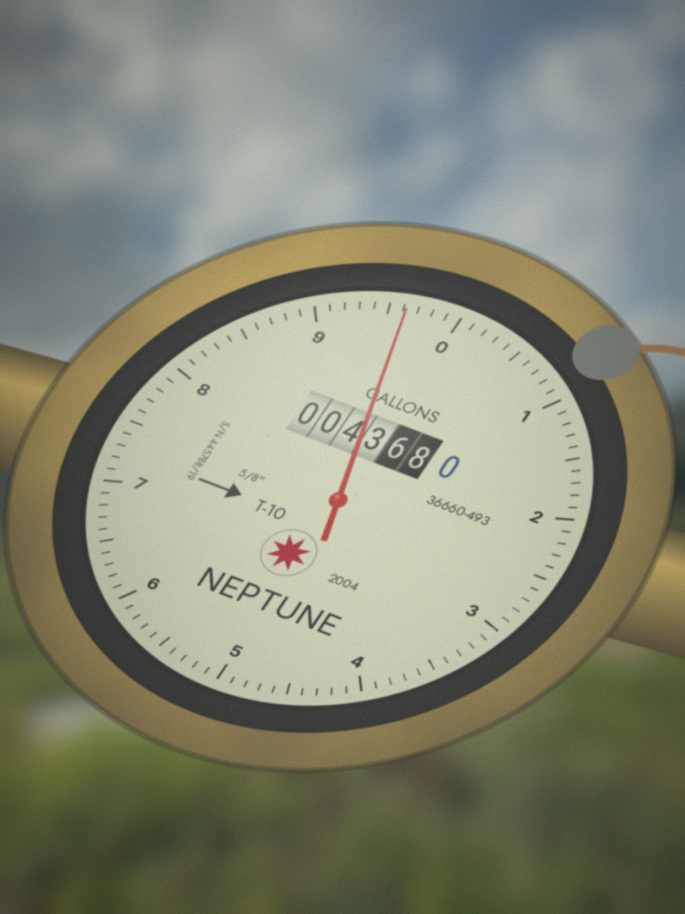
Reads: 43679.6; gal
